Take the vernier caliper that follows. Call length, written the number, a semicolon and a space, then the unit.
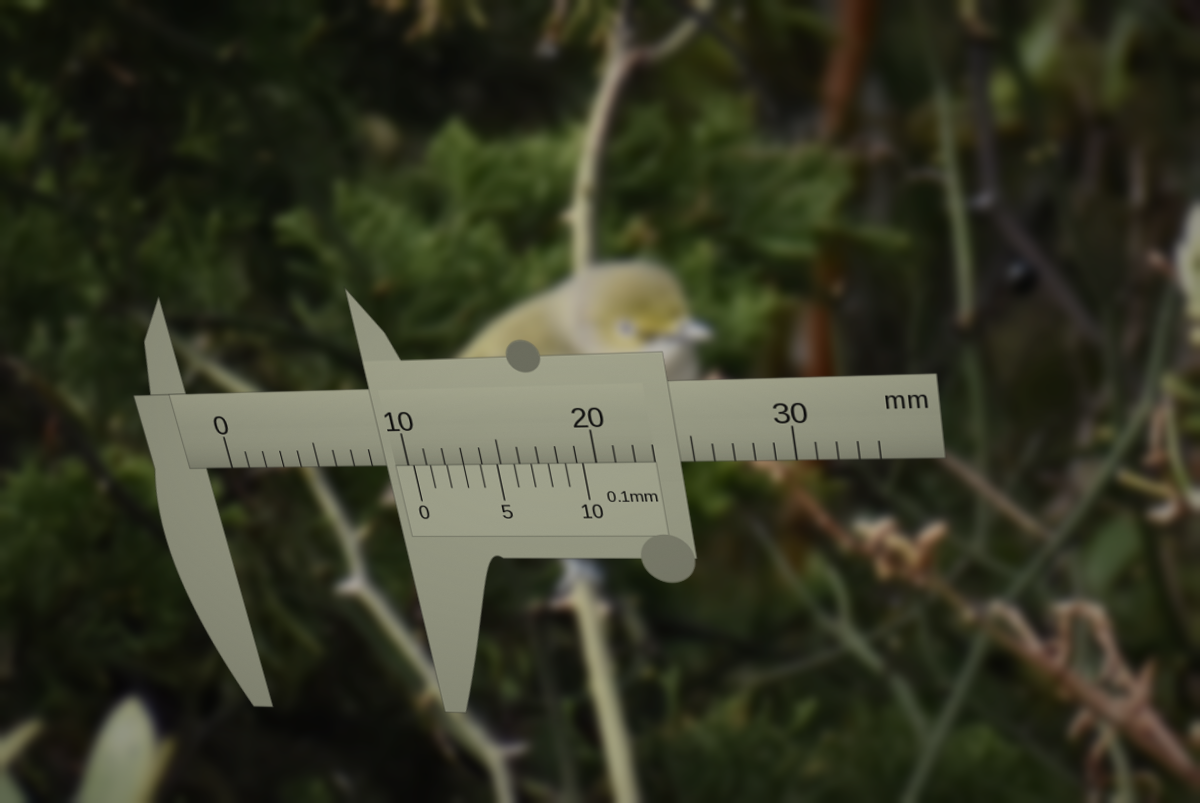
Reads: 10.3; mm
